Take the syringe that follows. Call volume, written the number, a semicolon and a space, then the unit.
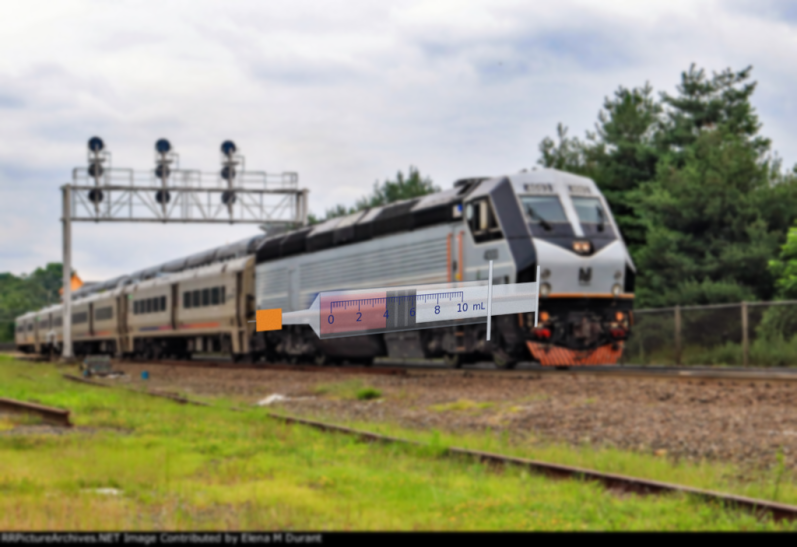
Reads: 4; mL
